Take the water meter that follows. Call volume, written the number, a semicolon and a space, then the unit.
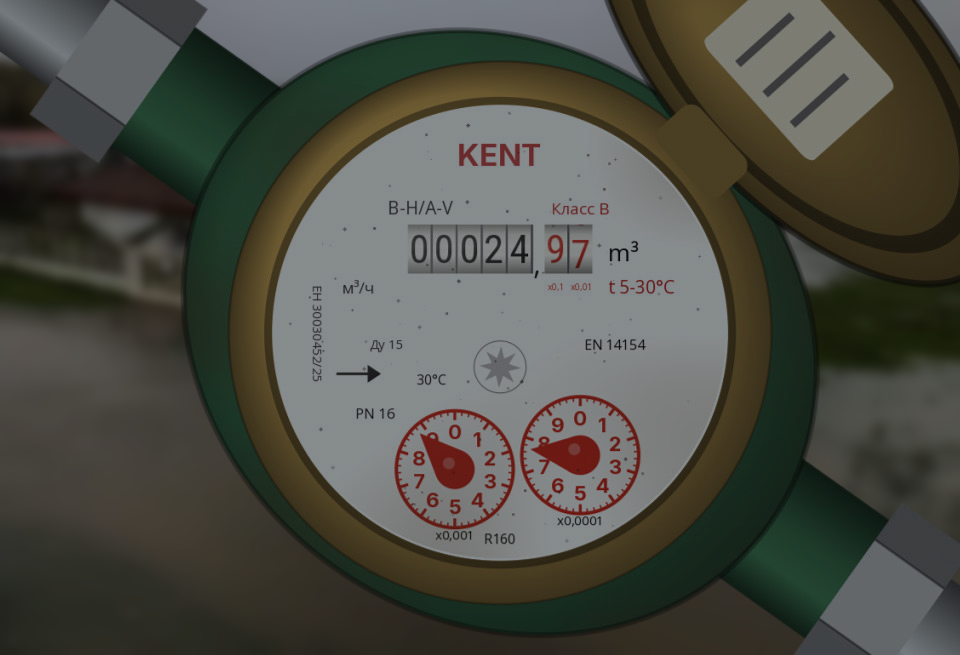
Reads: 24.9687; m³
